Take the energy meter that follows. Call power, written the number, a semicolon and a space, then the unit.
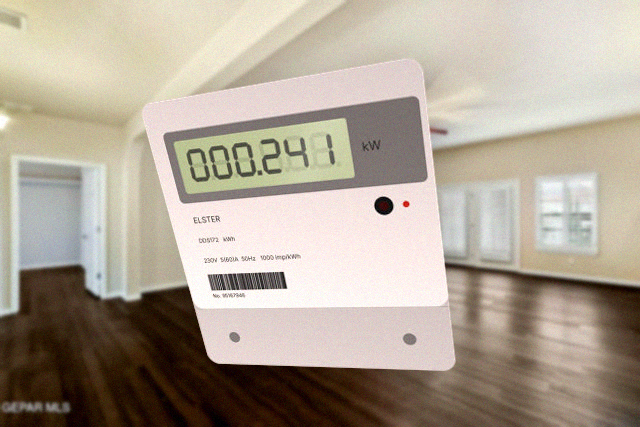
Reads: 0.241; kW
